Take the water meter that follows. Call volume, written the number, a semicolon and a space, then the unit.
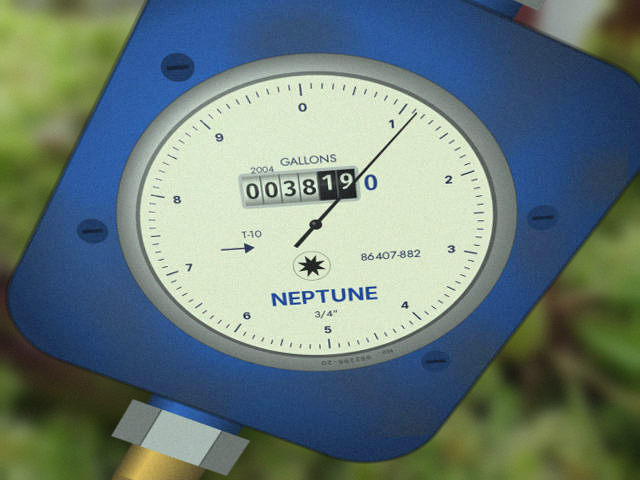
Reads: 38191.1; gal
